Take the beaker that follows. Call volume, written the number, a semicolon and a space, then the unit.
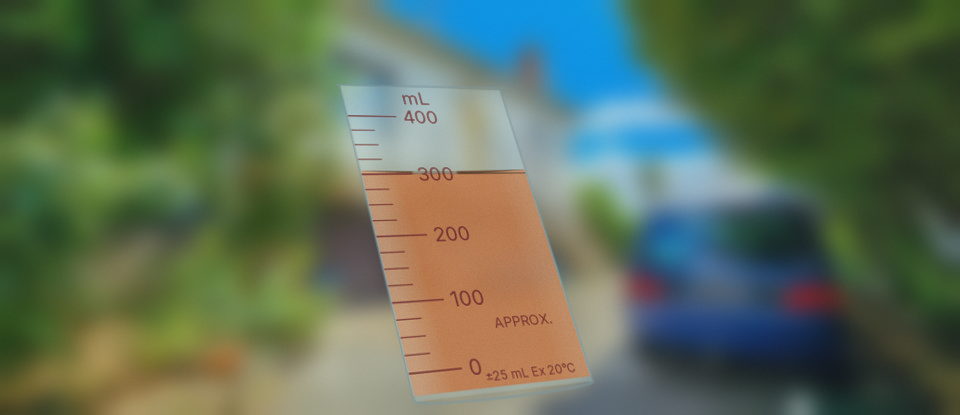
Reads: 300; mL
